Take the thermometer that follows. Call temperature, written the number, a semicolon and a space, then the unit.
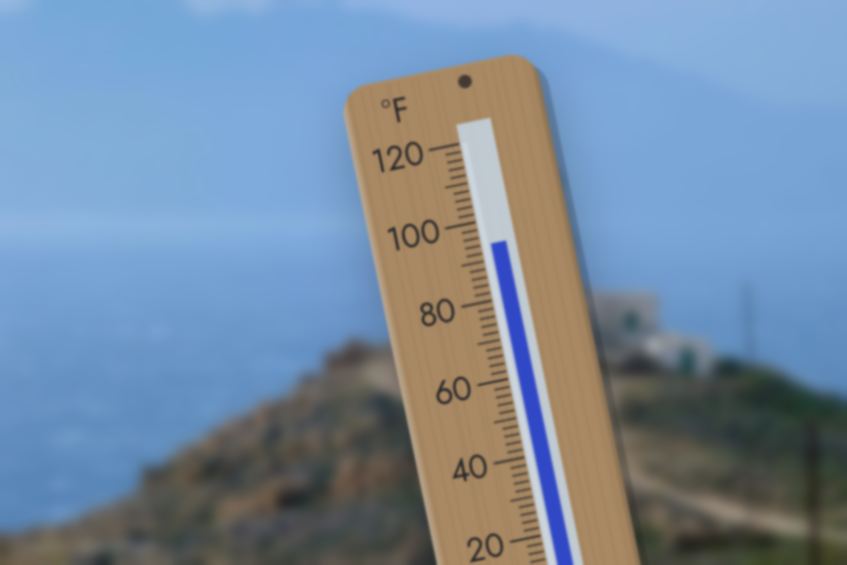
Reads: 94; °F
